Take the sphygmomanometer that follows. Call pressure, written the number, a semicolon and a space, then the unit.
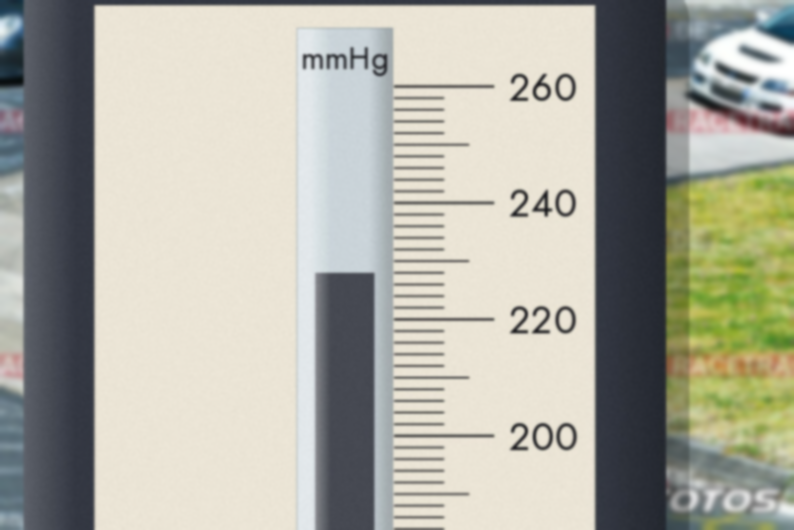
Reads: 228; mmHg
